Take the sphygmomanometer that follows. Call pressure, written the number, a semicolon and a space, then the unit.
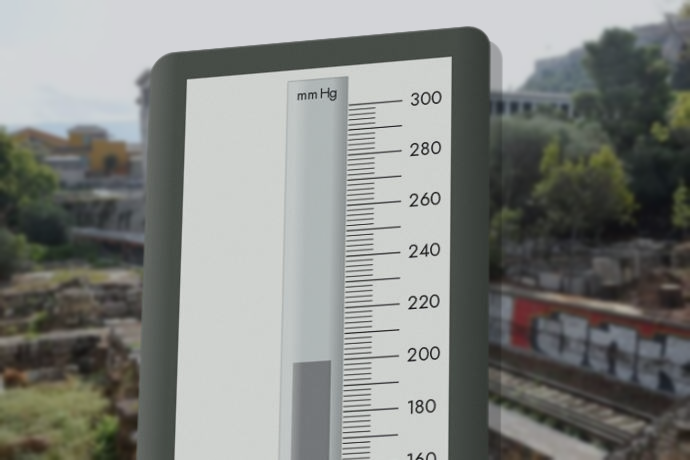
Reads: 200; mmHg
